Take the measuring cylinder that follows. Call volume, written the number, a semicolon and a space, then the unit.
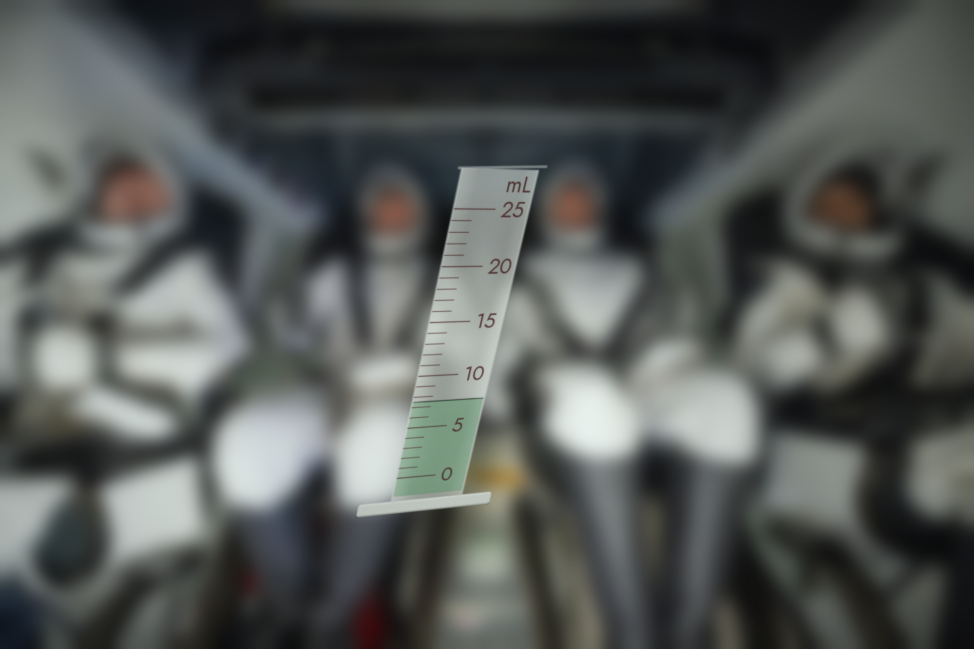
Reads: 7.5; mL
